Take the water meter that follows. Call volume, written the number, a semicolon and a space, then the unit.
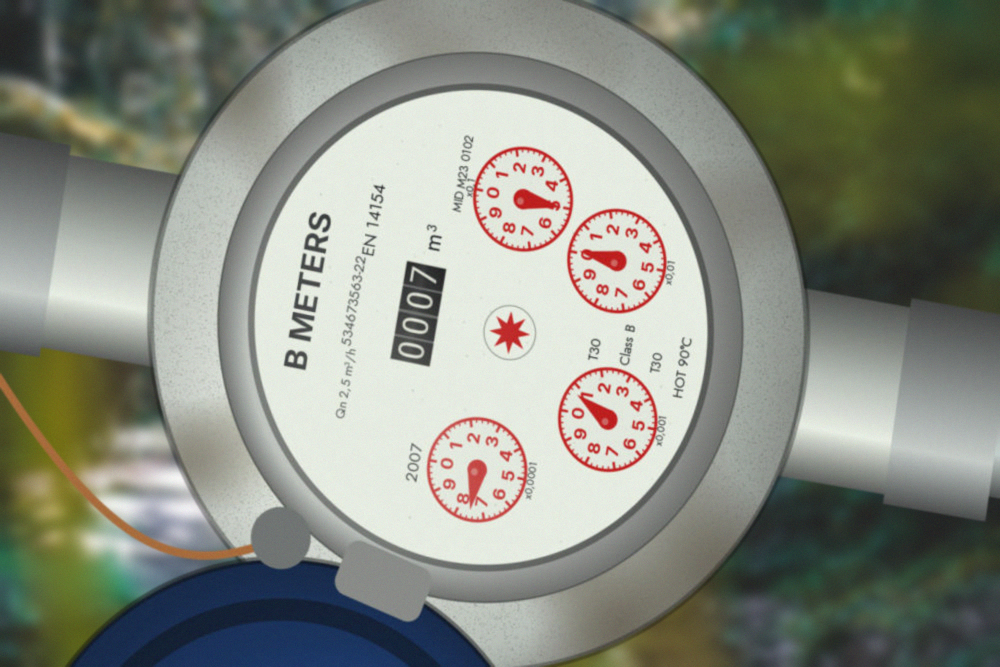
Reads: 7.5007; m³
